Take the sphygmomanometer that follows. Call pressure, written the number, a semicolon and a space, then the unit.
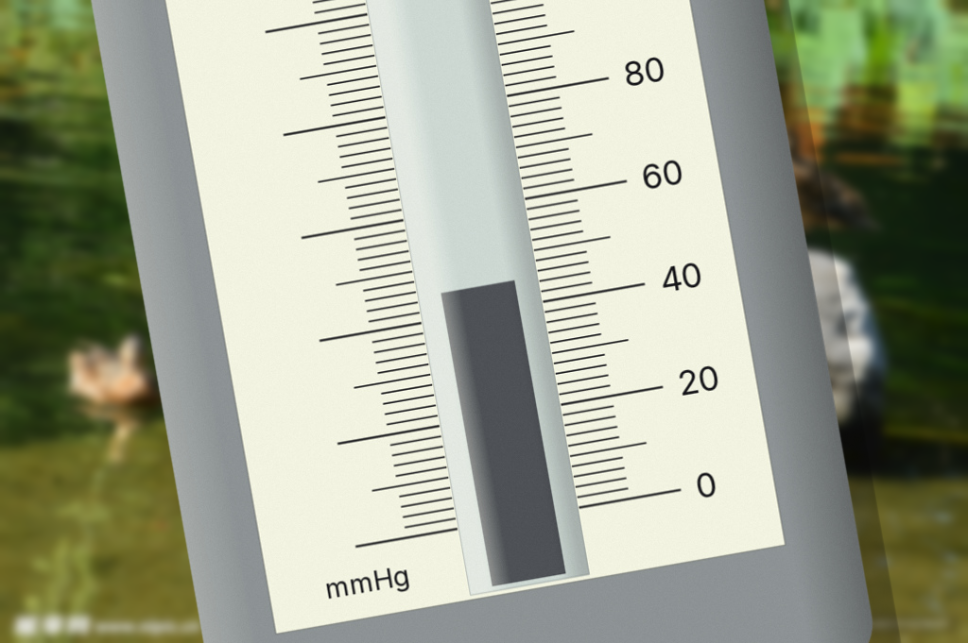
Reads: 45; mmHg
